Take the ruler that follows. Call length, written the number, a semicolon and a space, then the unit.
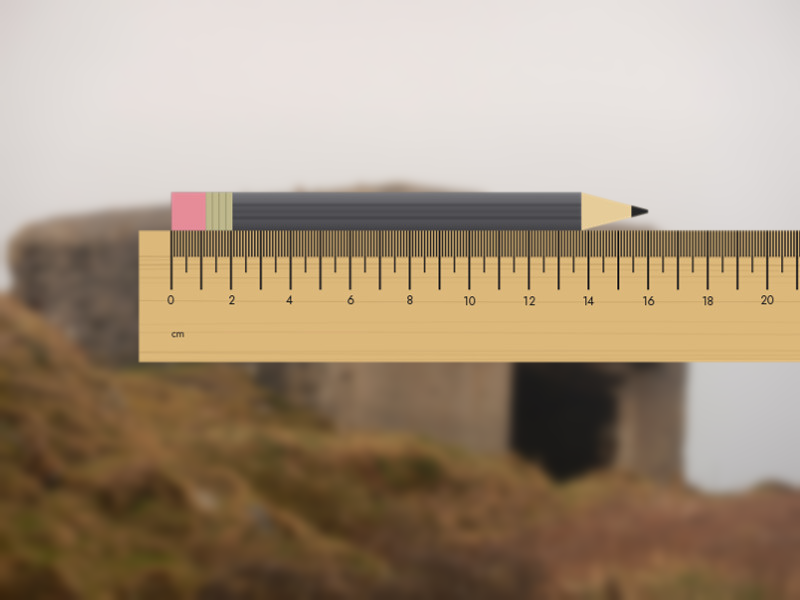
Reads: 16; cm
